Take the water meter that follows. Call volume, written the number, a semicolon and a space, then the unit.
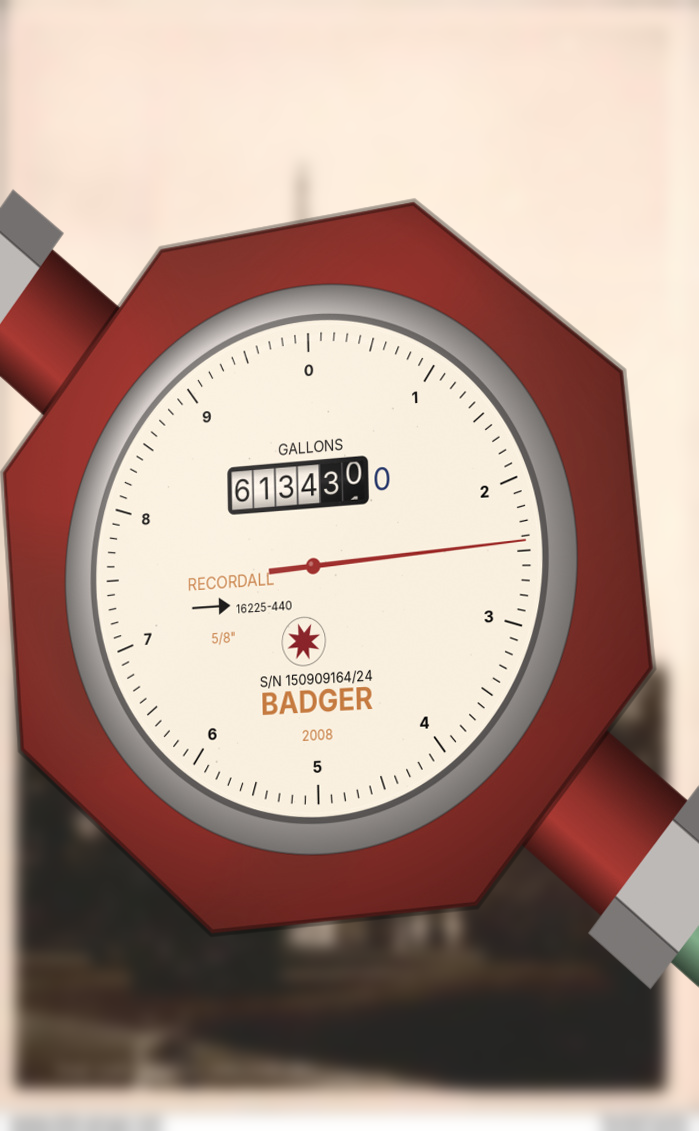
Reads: 6134302.4; gal
